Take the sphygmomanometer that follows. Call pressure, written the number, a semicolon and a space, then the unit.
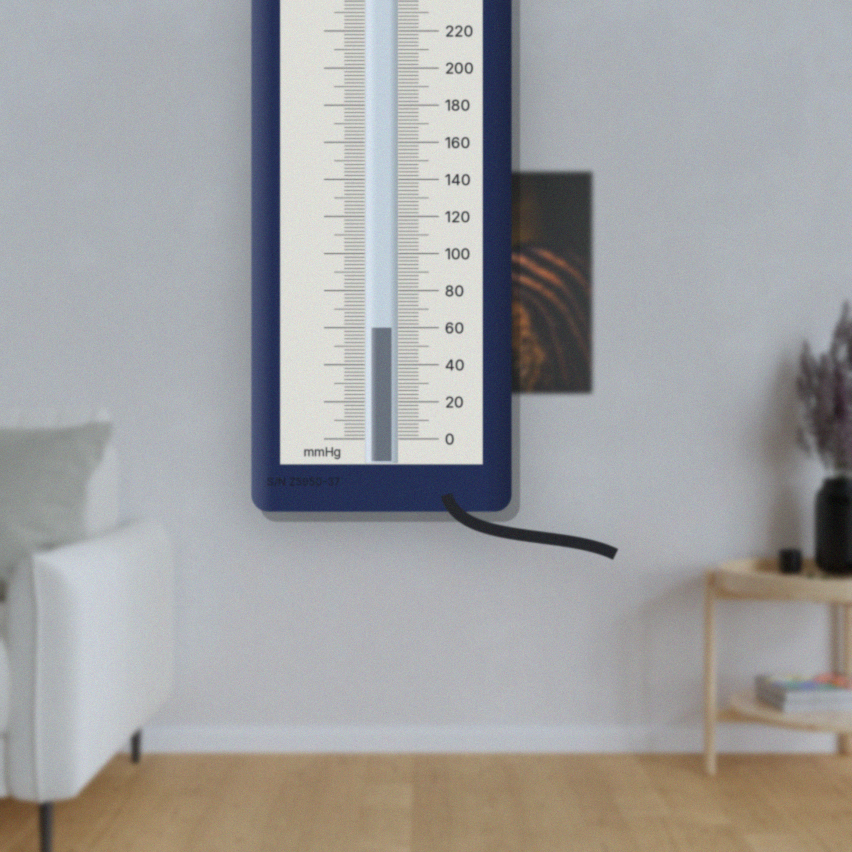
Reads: 60; mmHg
